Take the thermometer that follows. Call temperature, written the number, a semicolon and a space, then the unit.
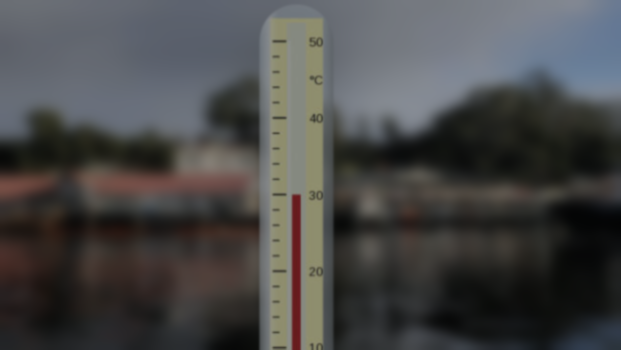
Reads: 30; °C
